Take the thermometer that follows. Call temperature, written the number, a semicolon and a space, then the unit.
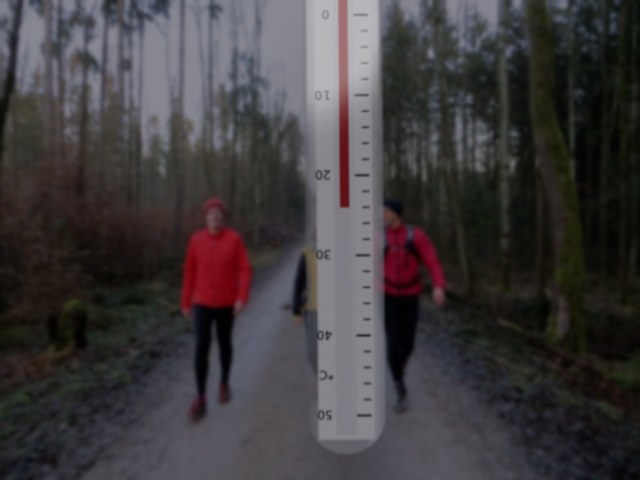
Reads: 24; °C
